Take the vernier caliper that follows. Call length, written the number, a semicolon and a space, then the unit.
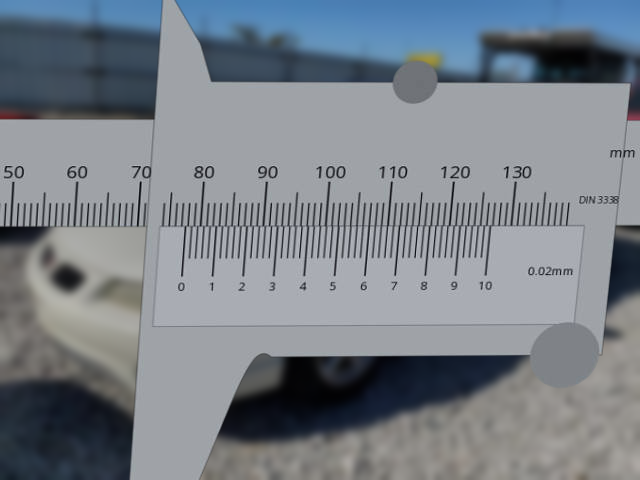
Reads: 77.6; mm
